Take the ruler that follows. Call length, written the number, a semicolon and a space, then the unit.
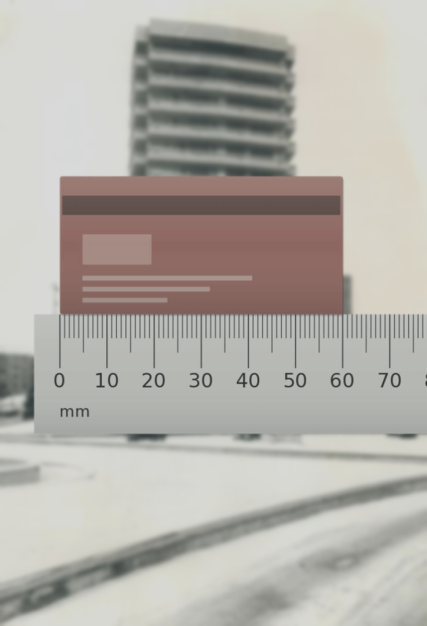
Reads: 60; mm
